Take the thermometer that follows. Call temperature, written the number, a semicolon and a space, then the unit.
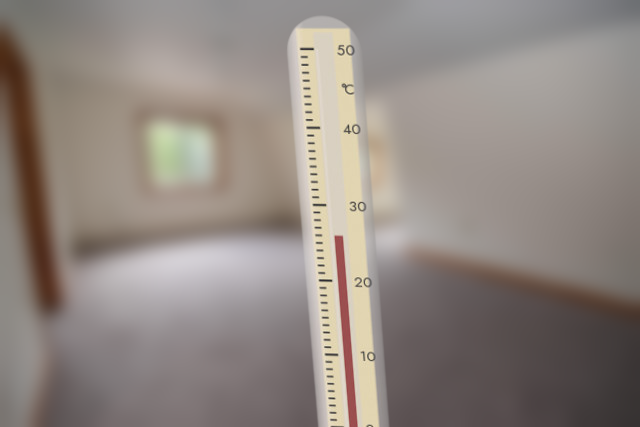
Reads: 26; °C
